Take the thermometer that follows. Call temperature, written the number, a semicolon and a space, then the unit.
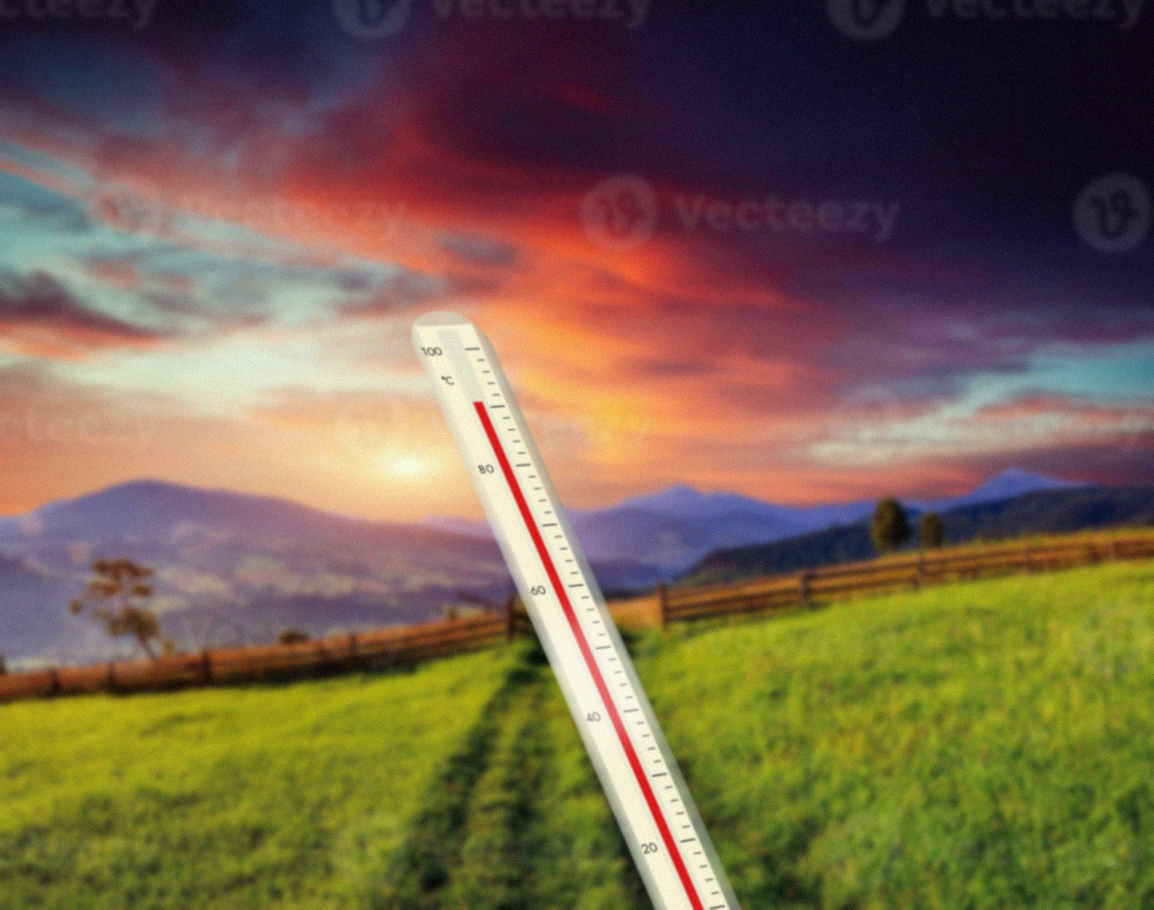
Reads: 91; °C
